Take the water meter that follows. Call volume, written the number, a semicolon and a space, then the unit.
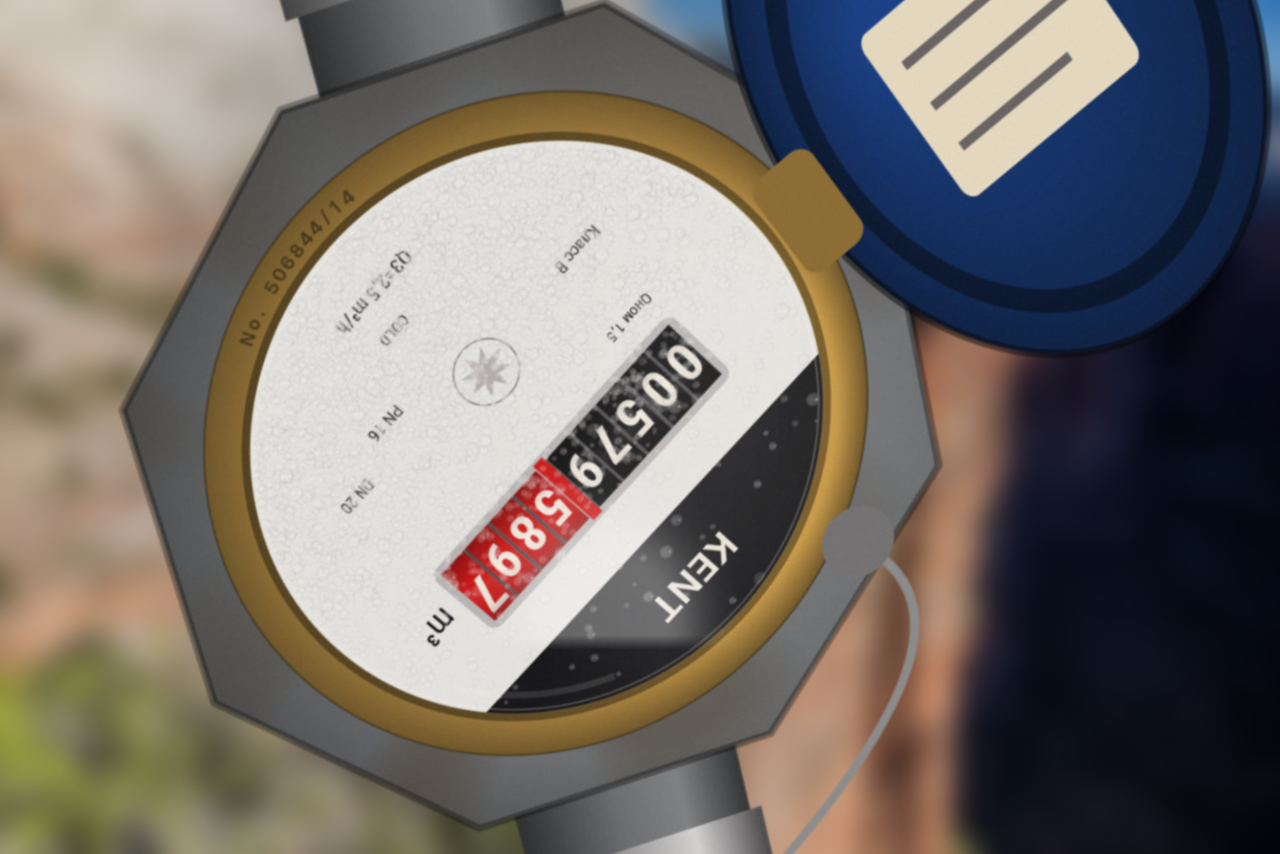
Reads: 579.5897; m³
